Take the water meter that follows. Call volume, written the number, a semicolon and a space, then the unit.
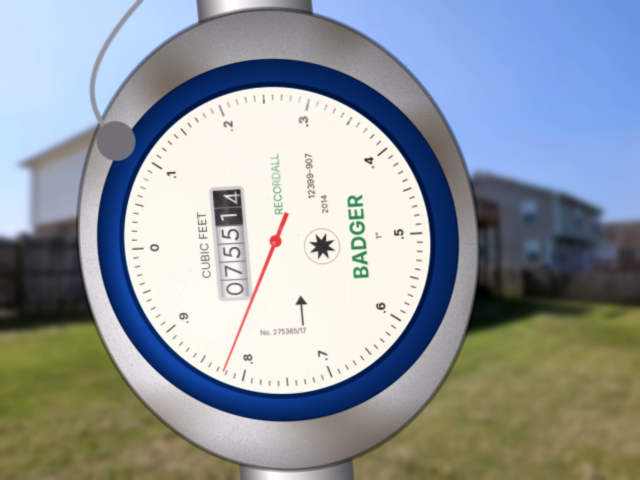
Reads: 75513.82; ft³
